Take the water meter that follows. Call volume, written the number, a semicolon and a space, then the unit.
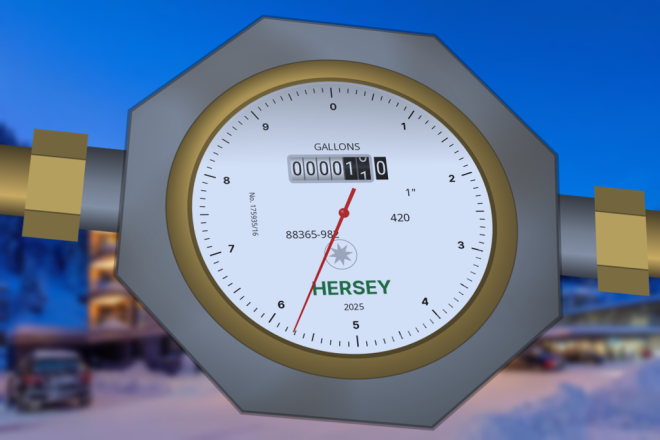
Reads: 105.7; gal
